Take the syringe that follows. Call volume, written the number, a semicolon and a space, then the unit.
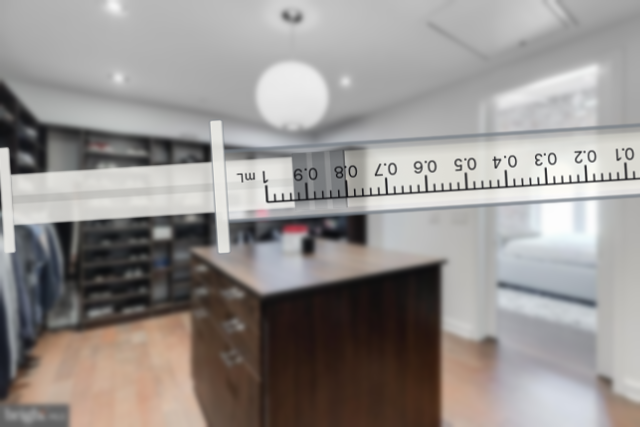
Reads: 0.8; mL
